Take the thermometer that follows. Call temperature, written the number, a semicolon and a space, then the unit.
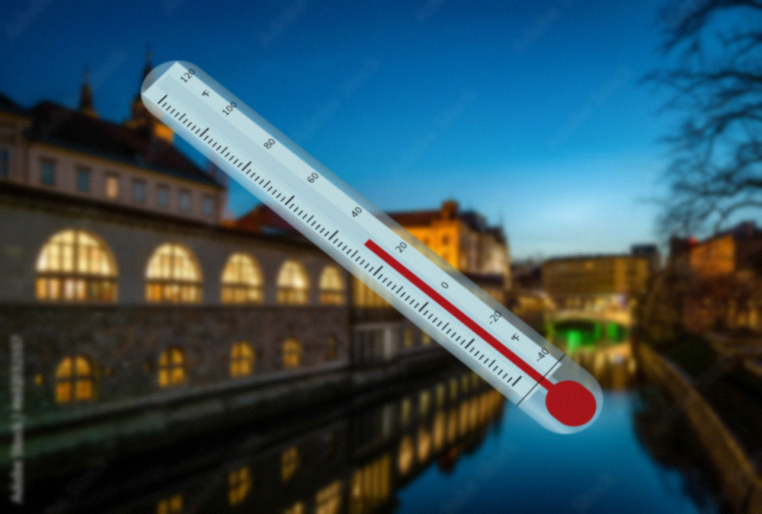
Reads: 30; °F
